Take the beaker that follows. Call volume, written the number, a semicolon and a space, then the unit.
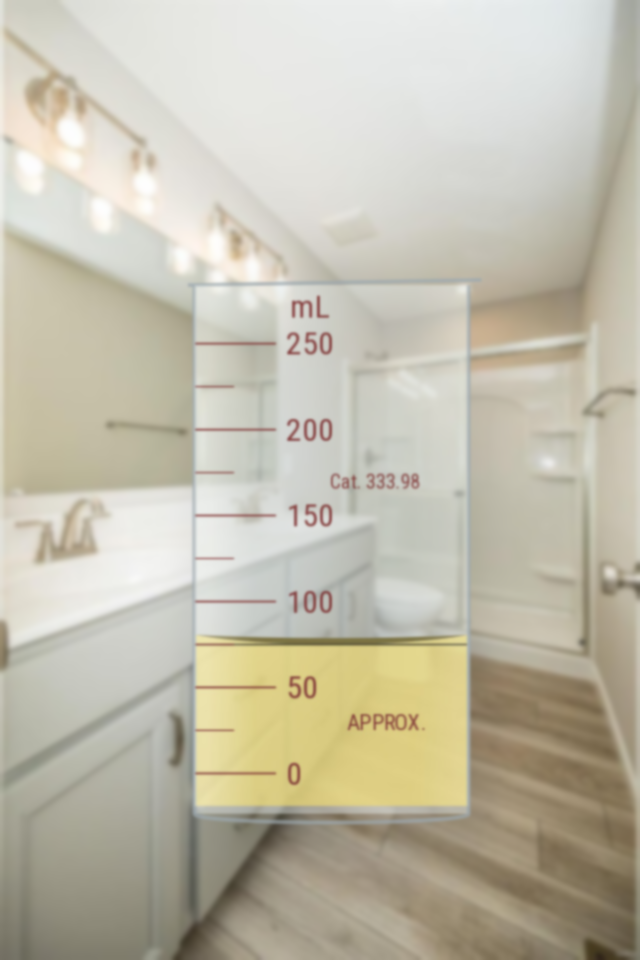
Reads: 75; mL
